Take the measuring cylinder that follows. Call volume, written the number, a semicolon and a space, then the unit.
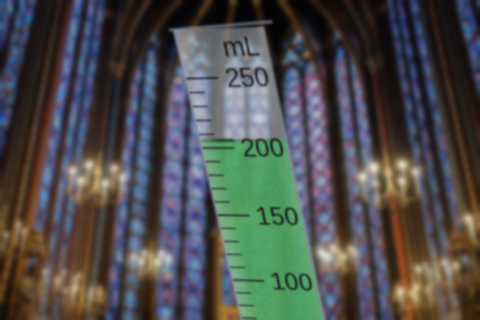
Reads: 205; mL
